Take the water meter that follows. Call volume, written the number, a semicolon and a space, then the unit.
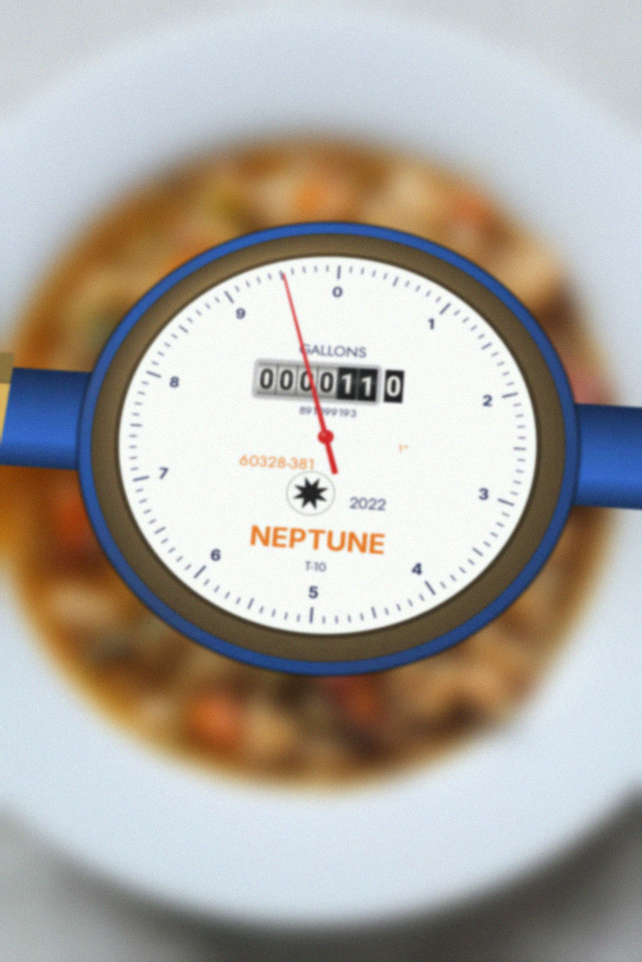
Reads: 109.5; gal
